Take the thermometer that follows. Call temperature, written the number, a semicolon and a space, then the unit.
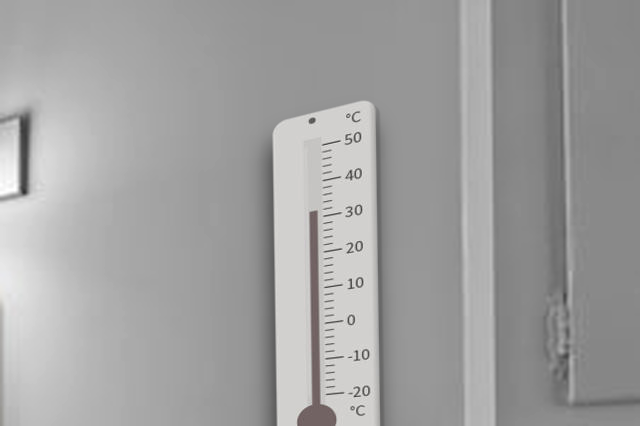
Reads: 32; °C
